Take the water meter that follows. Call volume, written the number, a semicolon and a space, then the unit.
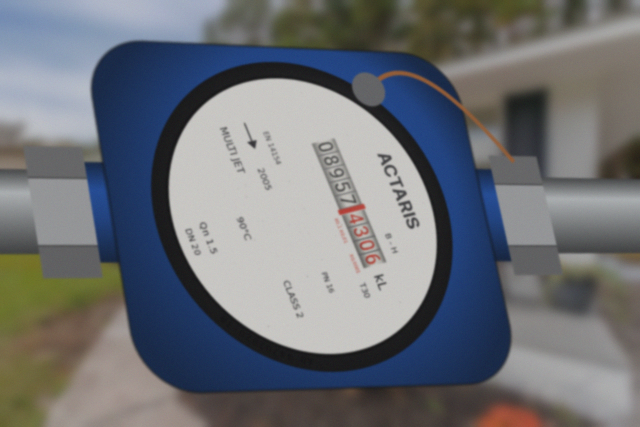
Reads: 8957.4306; kL
